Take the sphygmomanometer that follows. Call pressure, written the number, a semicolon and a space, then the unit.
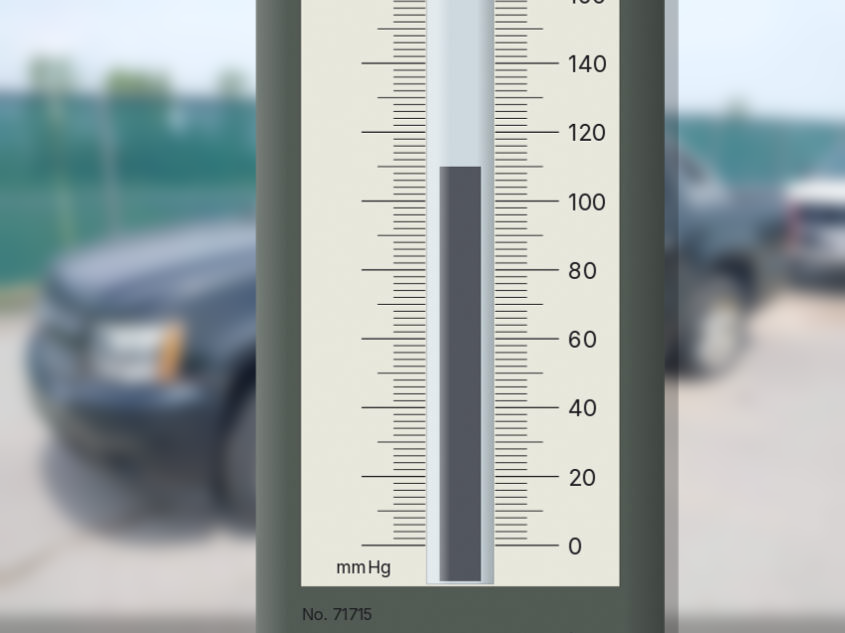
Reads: 110; mmHg
